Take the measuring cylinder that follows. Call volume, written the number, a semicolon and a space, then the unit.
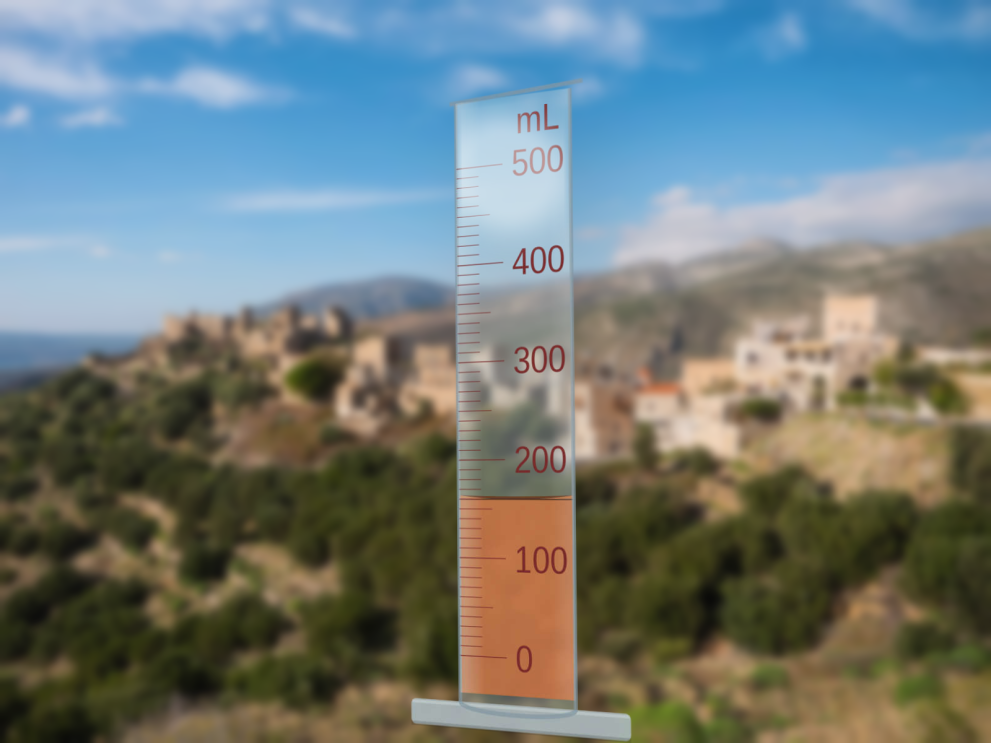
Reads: 160; mL
